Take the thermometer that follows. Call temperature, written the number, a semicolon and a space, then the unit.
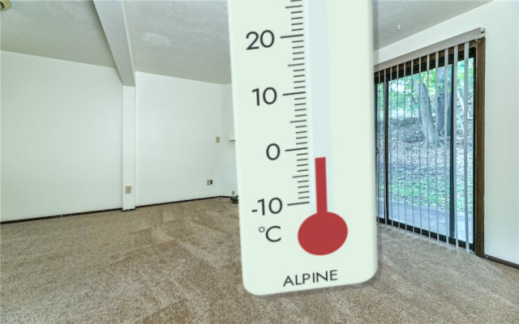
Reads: -2; °C
